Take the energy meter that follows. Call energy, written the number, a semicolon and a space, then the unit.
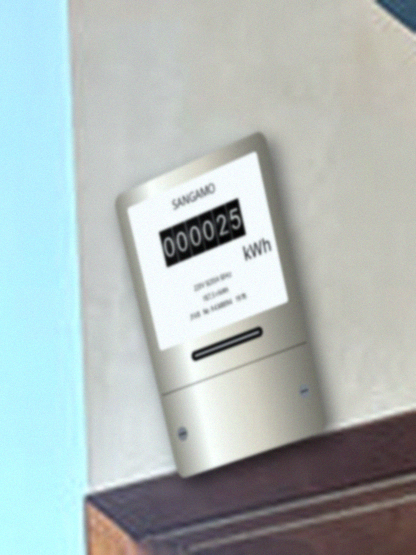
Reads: 25; kWh
